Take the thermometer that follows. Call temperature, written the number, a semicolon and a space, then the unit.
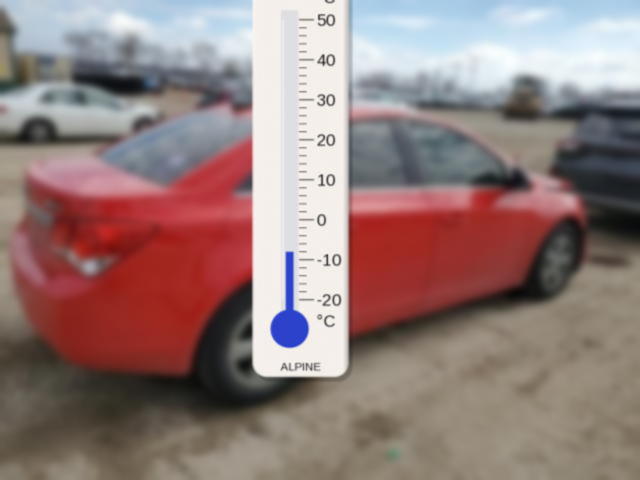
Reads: -8; °C
